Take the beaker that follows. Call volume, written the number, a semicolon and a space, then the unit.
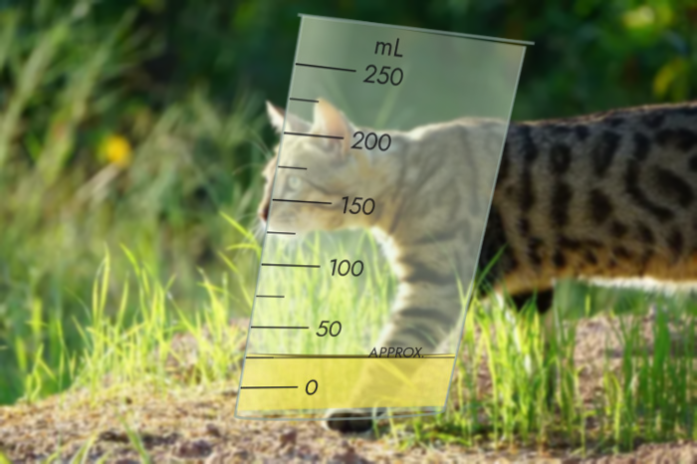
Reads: 25; mL
